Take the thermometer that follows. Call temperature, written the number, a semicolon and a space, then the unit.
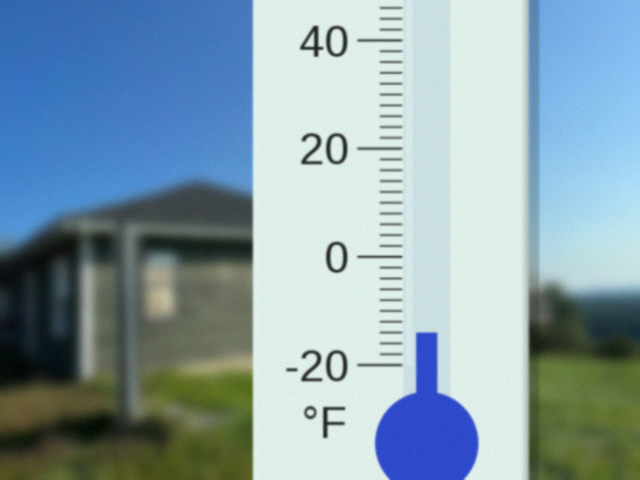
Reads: -14; °F
